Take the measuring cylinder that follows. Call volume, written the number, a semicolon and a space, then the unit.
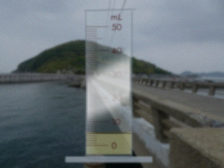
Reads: 5; mL
